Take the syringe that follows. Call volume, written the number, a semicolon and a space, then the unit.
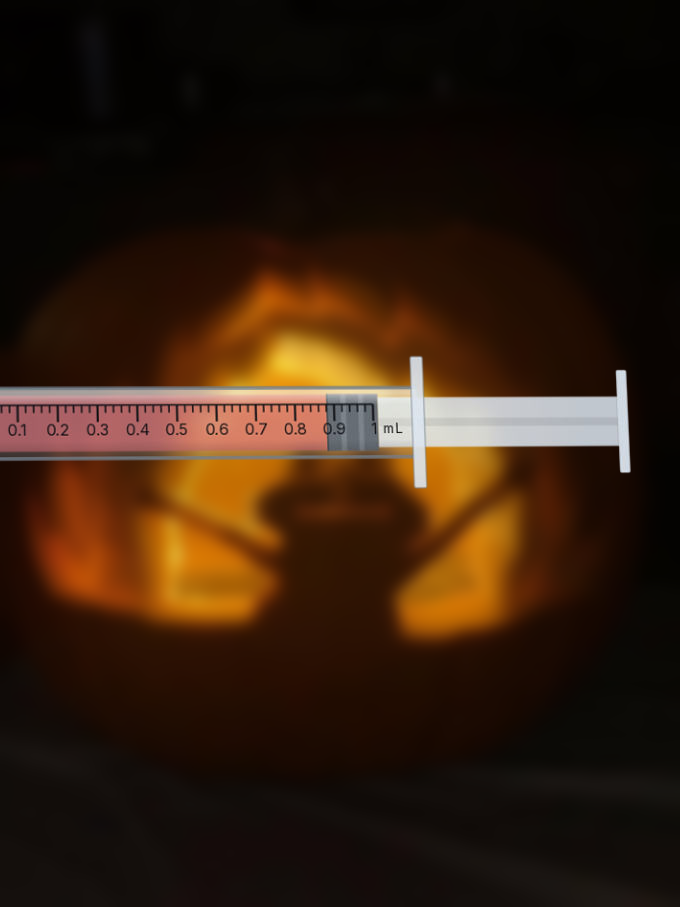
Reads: 0.88; mL
